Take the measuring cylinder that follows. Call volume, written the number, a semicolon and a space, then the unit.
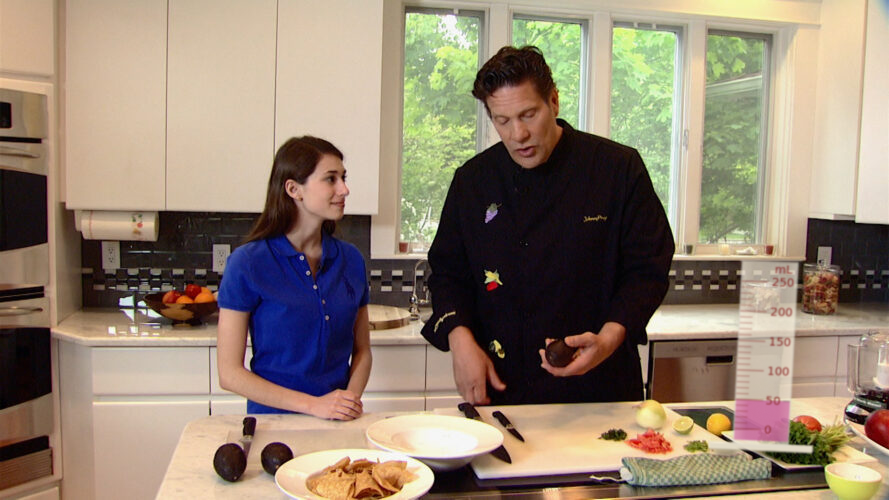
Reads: 50; mL
